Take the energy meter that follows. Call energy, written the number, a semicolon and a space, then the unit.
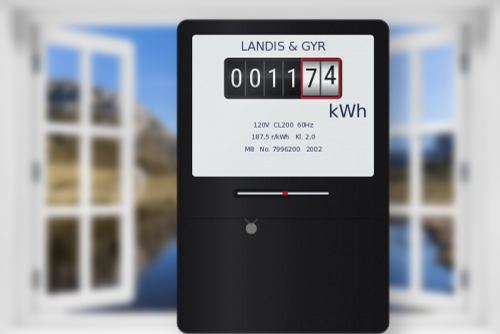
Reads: 11.74; kWh
